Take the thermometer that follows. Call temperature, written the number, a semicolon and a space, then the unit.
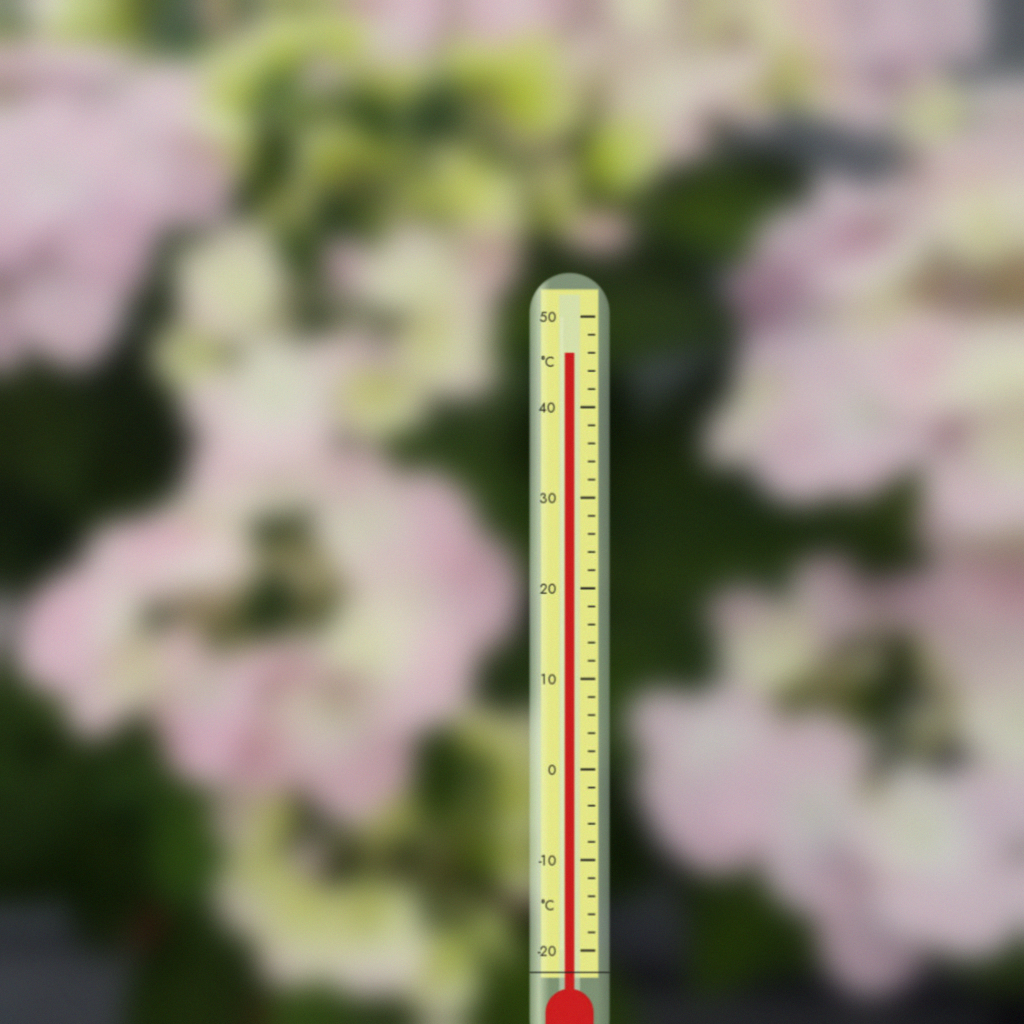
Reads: 46; °C
